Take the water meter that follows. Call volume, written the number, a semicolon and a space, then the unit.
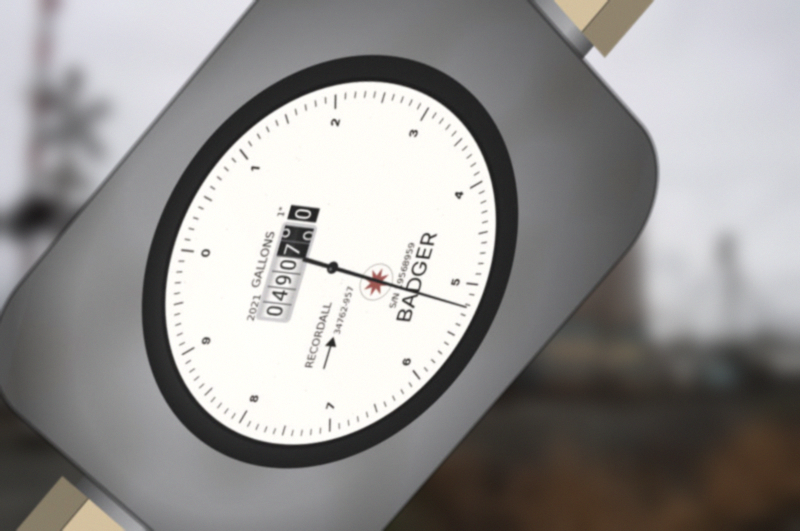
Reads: 490785.2; gal
